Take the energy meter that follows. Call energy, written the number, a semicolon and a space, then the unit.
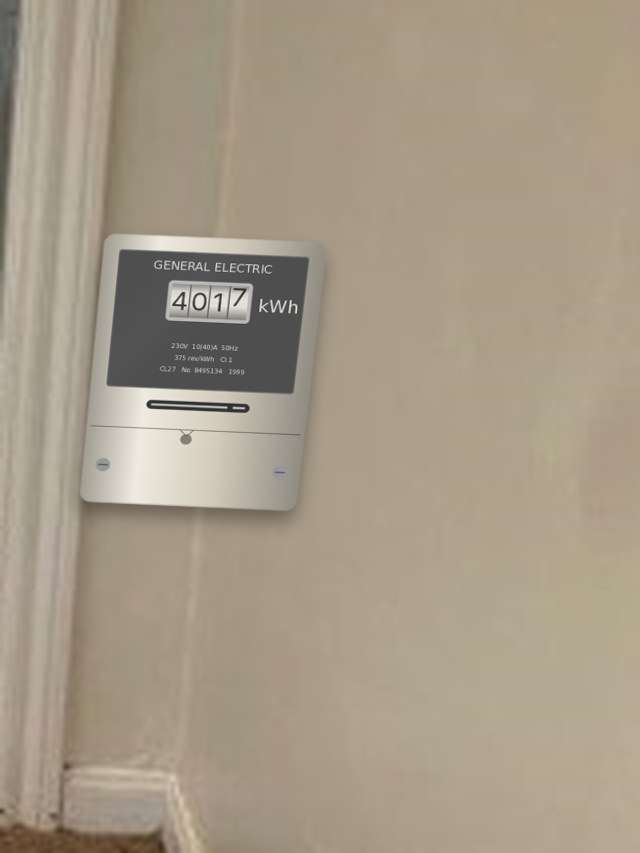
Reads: 4017; kWh
